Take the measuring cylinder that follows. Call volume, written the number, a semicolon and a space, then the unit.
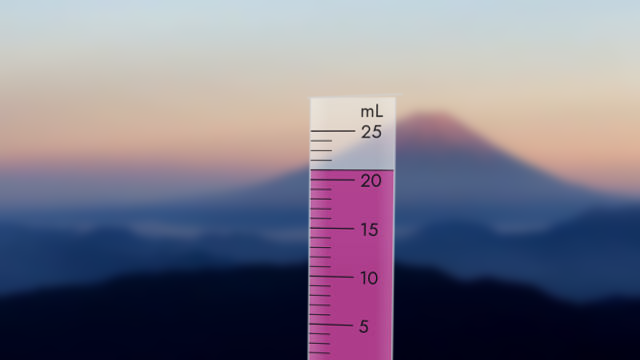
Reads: 21; mL
